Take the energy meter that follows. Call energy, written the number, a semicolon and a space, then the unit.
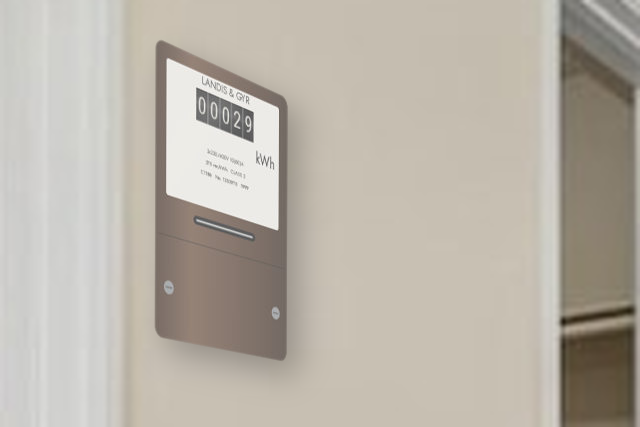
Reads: 29; kWh
